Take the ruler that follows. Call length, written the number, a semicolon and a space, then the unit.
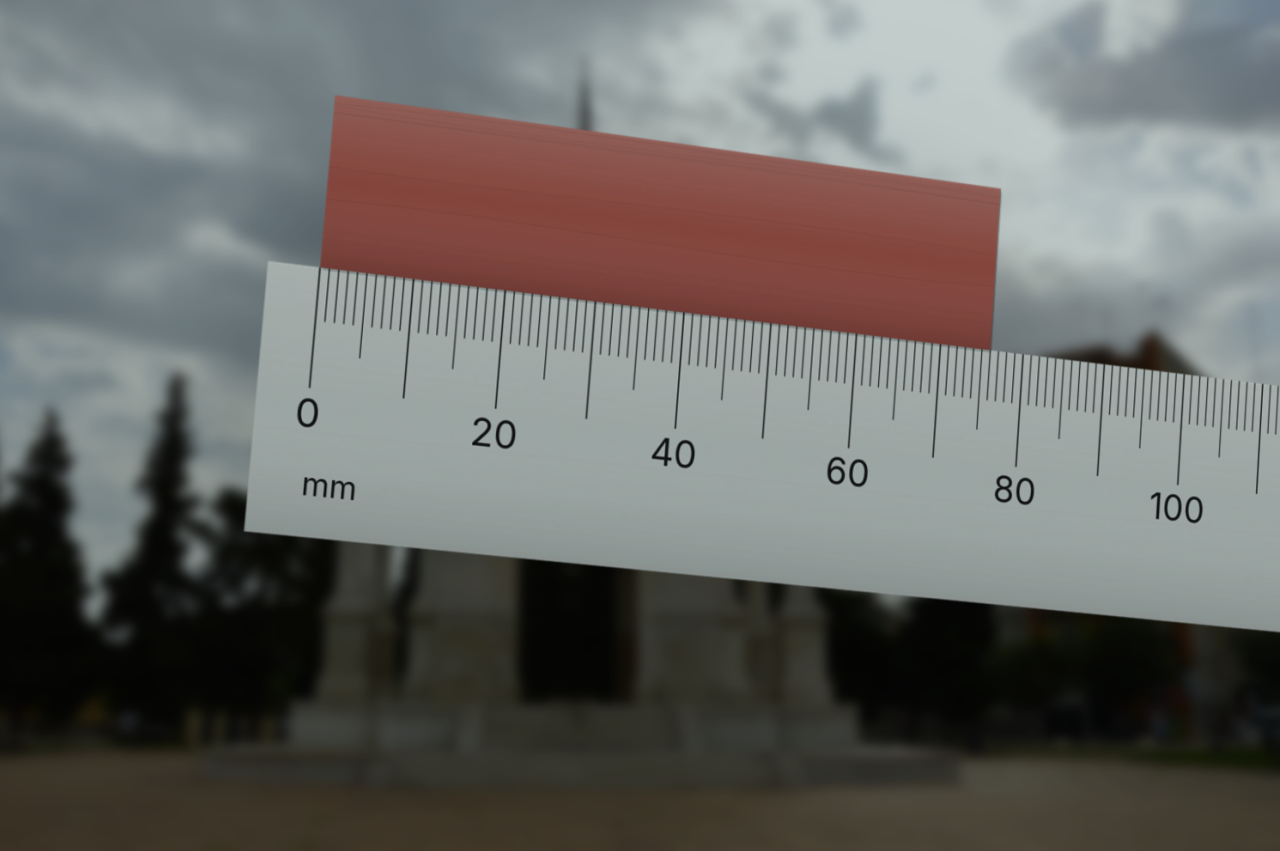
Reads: 76; mm
